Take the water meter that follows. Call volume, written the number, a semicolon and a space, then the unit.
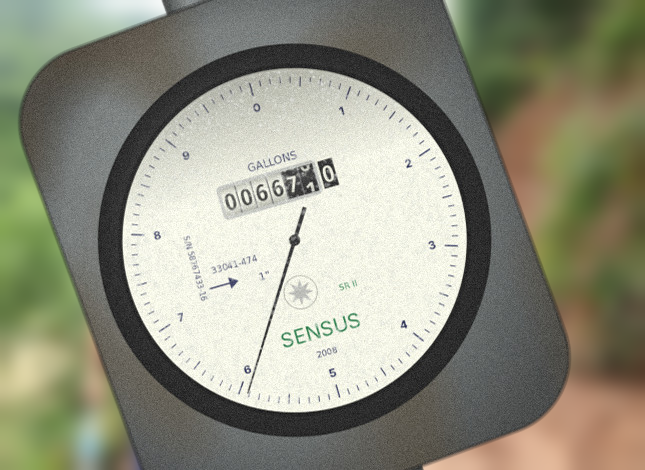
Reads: 66705.9; gal
